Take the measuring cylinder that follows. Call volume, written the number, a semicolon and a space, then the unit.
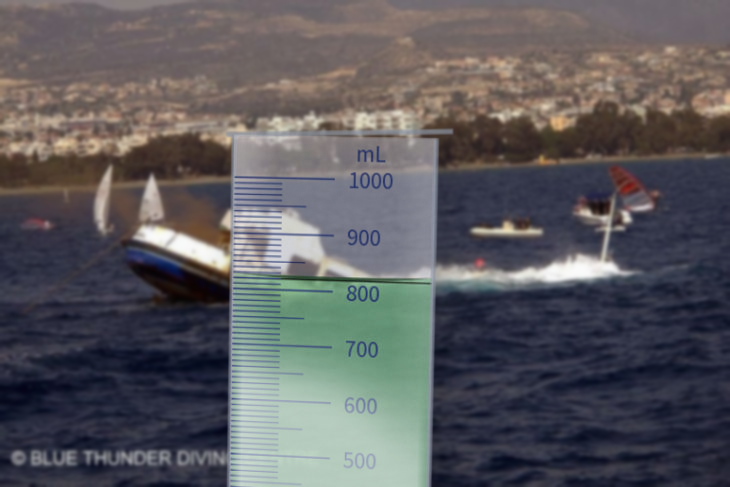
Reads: 820; mL
